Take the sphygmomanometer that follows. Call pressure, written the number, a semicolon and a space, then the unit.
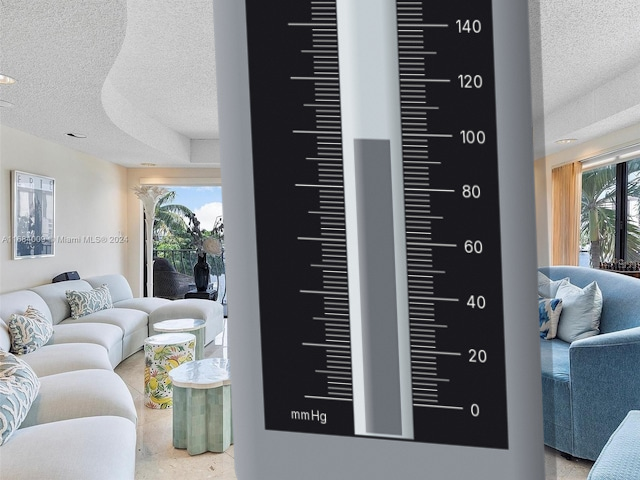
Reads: 98; mmHg
